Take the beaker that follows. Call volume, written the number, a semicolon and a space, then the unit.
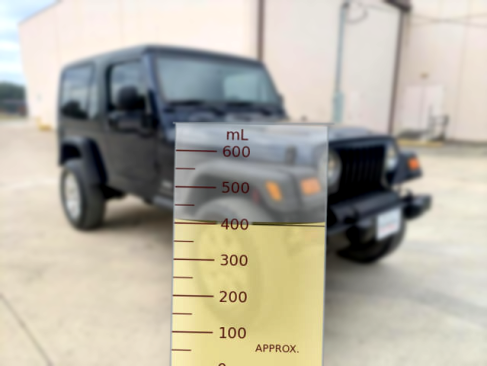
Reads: 400; mL
